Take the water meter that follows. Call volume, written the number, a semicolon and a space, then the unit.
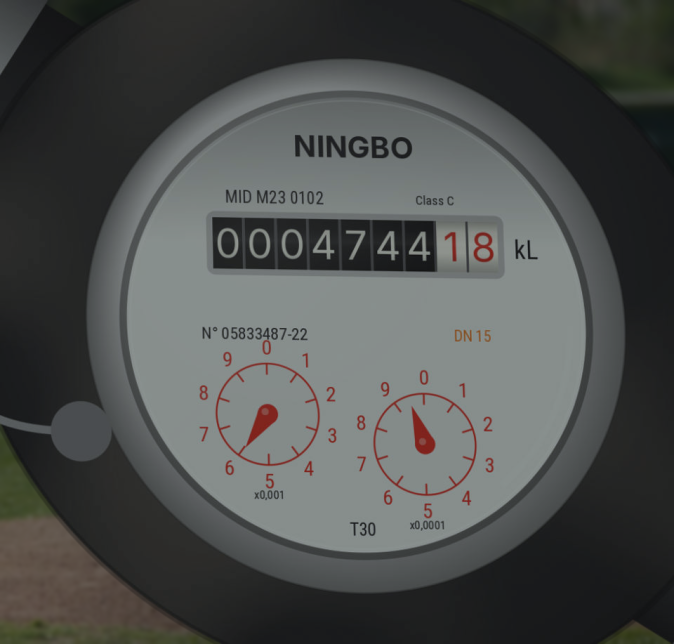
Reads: 4744.1859; kL
